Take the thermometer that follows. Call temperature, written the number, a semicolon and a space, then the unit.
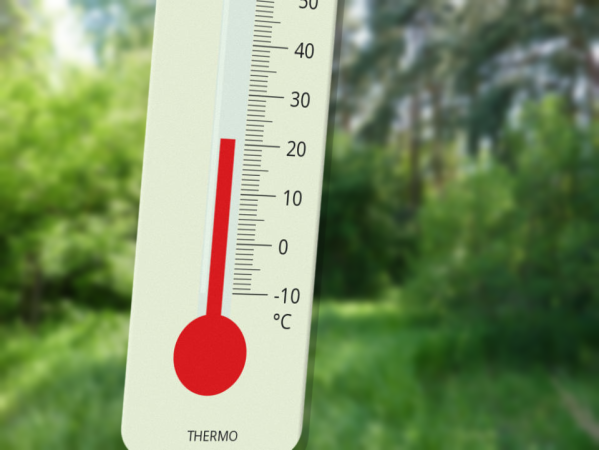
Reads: 21; °C
